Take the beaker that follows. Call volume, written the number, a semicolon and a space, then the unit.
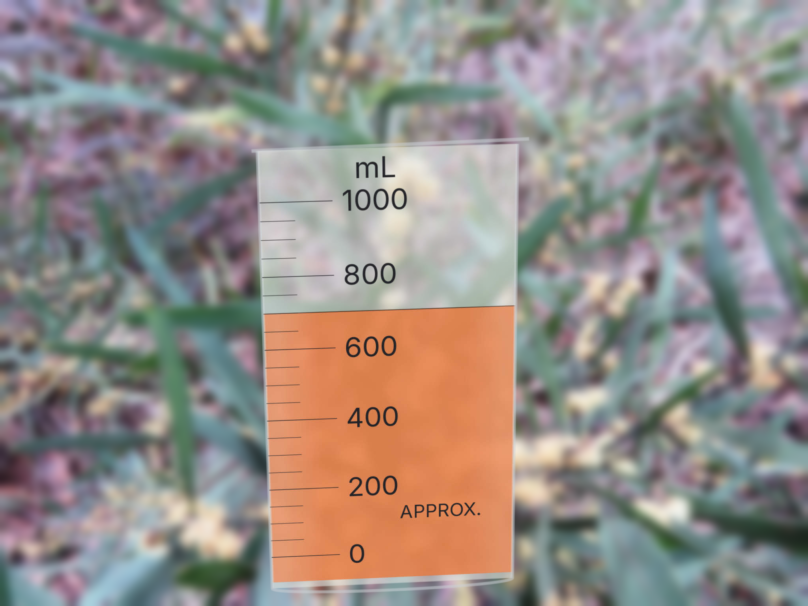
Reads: 700; mL
